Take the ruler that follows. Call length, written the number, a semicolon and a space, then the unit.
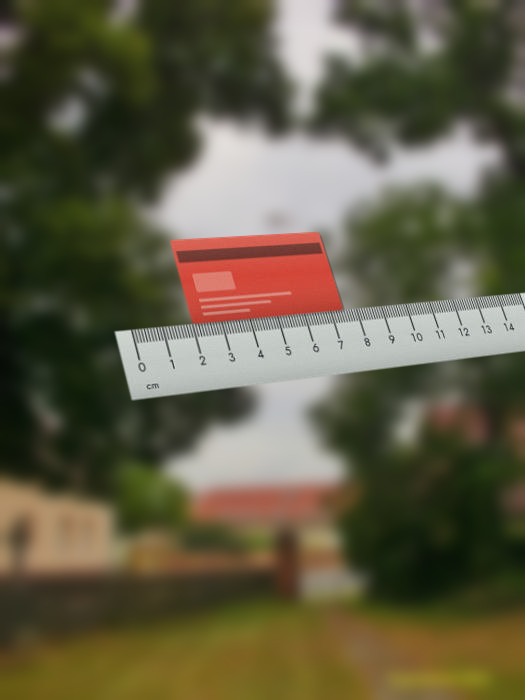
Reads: 5.5; cm
